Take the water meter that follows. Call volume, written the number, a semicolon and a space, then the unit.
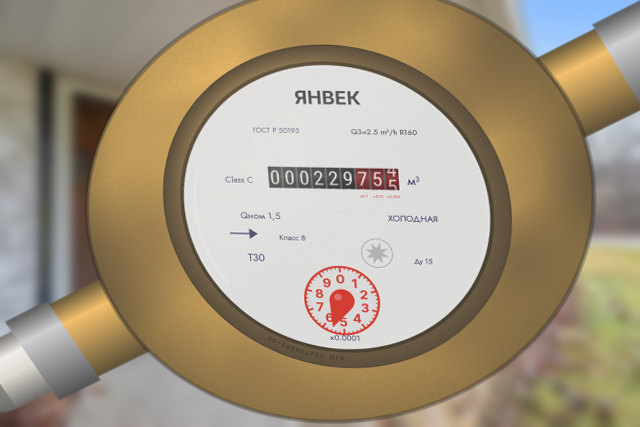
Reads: 229.7545; m³
